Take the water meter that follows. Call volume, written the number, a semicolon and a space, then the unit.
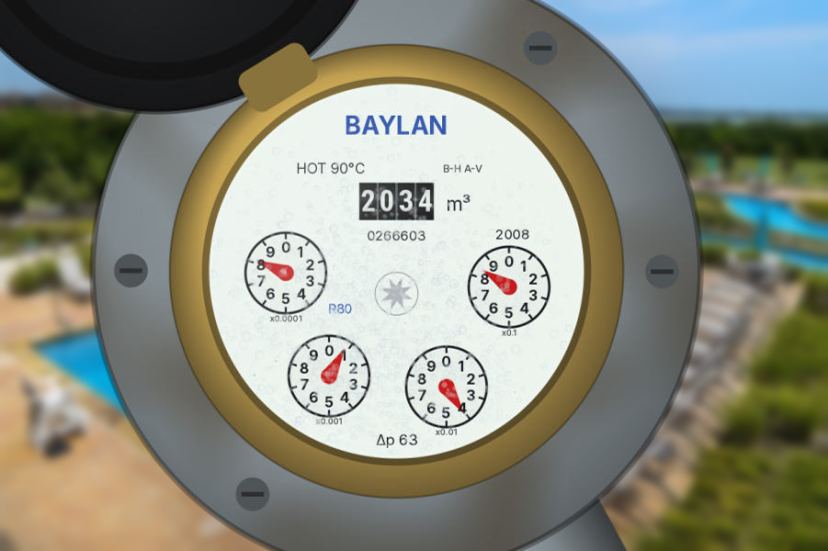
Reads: 2034.8408; m³
